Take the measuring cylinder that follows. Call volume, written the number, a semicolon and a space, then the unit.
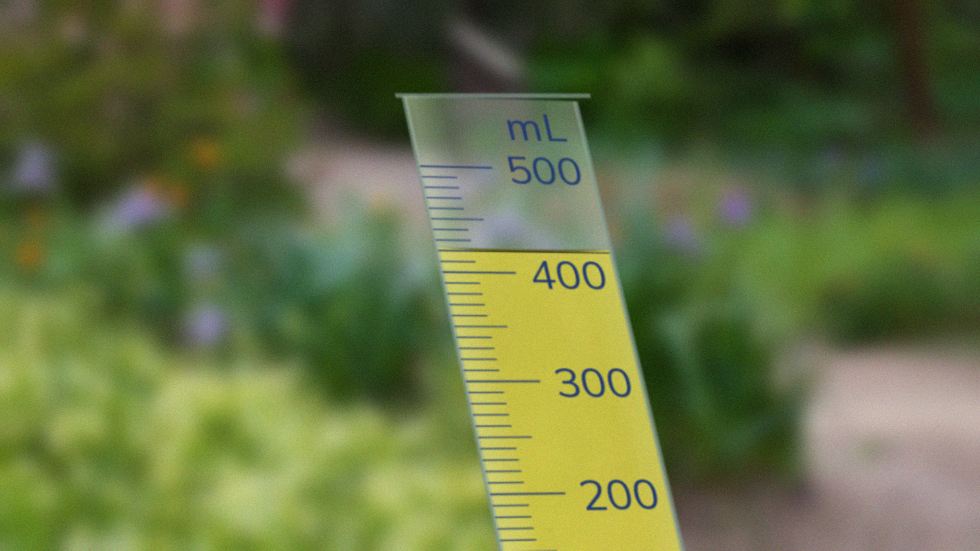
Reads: 420; mL
